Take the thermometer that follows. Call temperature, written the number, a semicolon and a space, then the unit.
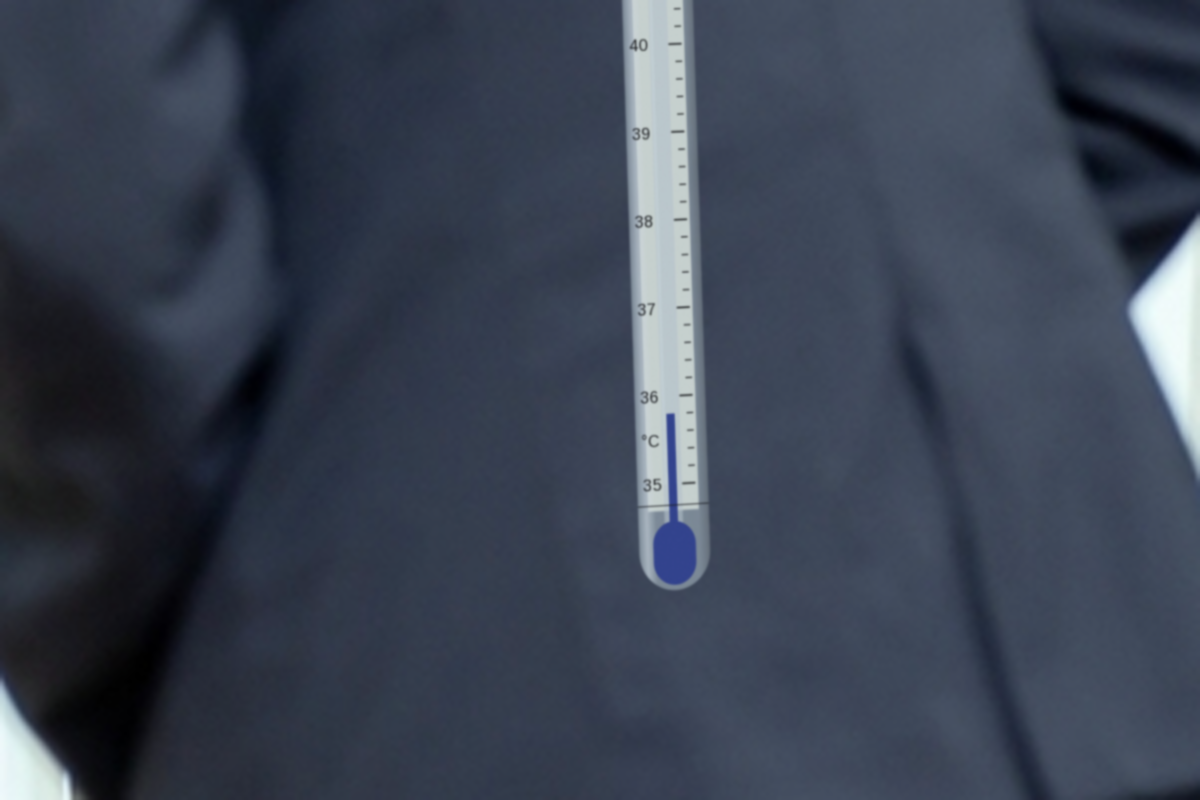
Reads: 35.8; °C
